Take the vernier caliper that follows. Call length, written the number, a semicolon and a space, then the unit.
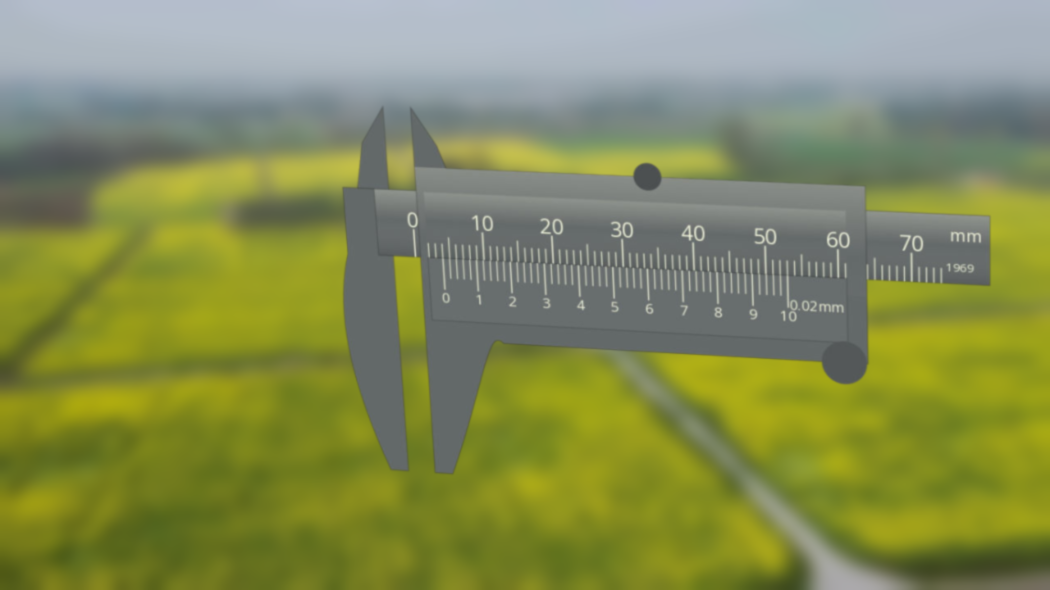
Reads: 4.0; mm
